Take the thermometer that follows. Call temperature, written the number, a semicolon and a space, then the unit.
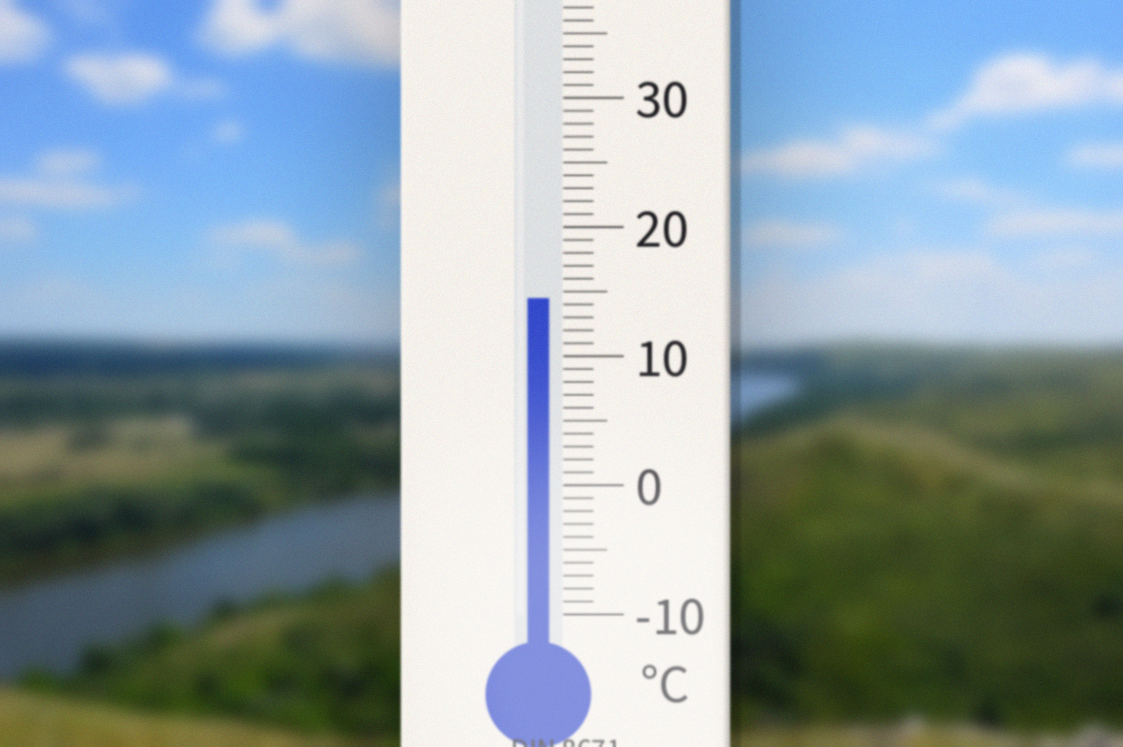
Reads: 14.5; °C
